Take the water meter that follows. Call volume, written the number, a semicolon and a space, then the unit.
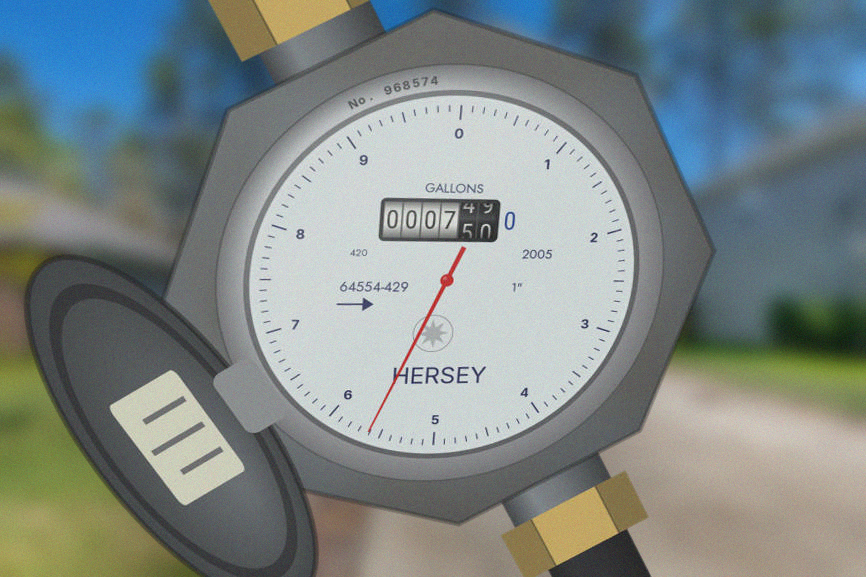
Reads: 7495.6; gal
